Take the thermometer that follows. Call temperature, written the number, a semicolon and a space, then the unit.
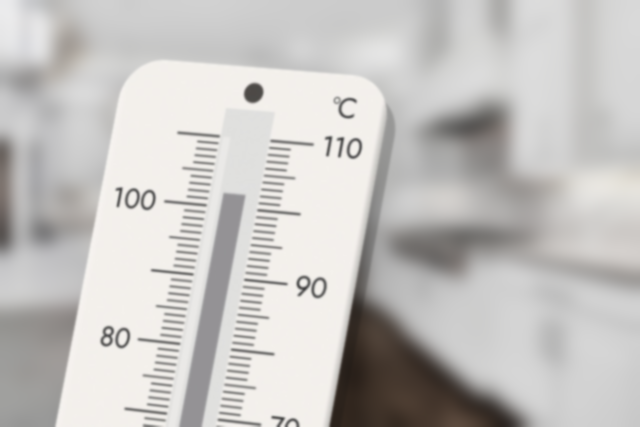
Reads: 102; °C
